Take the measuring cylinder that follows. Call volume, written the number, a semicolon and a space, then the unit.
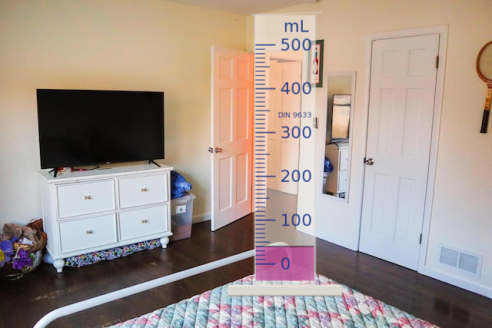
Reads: 40; mL
